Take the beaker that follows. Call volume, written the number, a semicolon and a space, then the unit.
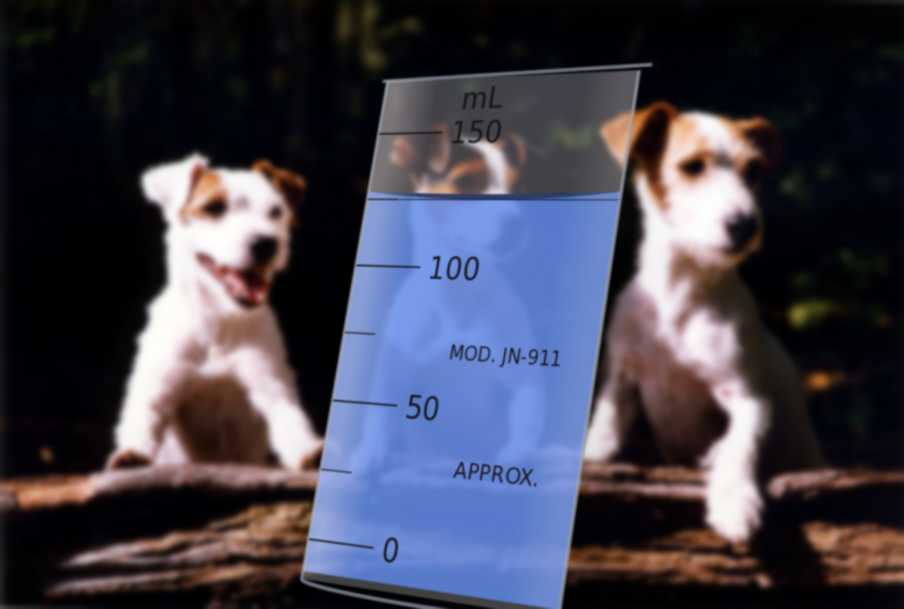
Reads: 125; mL
